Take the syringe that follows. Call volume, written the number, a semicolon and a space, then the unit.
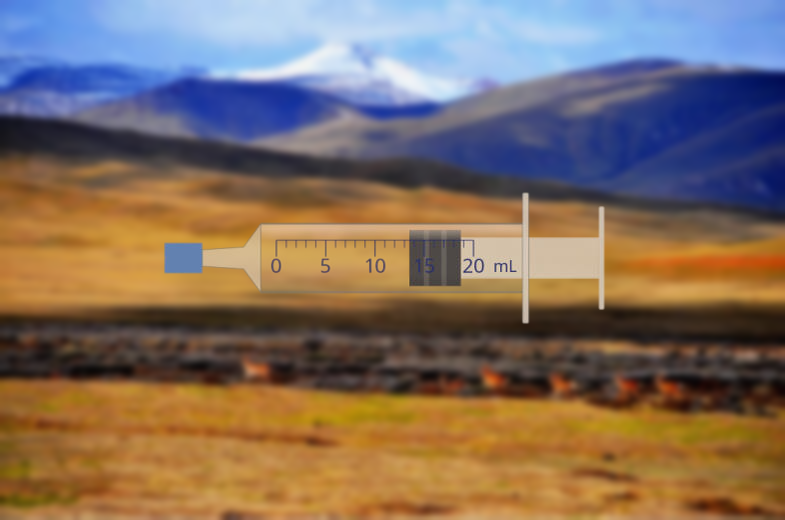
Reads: 13.5; mL
